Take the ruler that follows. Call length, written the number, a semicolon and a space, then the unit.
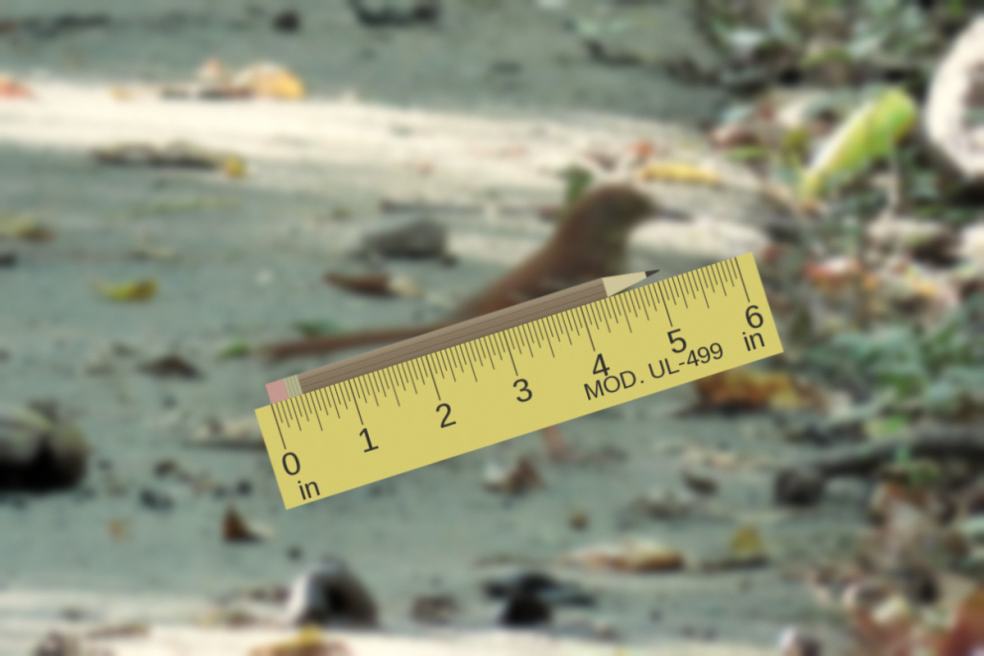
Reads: 5.0625; in
